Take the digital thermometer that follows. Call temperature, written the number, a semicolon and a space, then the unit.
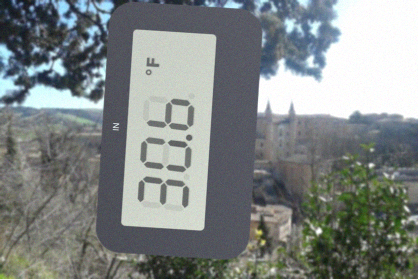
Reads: 30.6; °F
